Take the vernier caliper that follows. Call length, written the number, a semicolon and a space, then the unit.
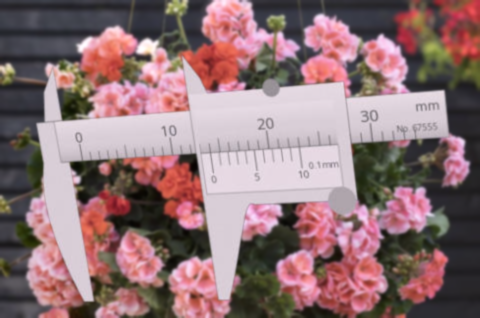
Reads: 14.0; mm
